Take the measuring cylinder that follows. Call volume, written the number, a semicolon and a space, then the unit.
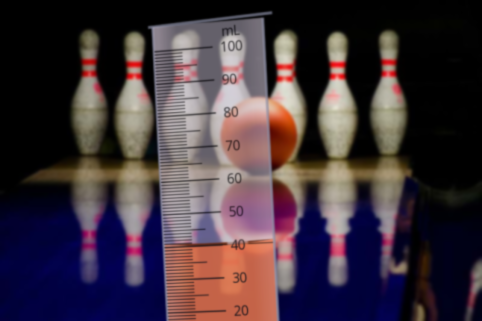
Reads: 40; mL
